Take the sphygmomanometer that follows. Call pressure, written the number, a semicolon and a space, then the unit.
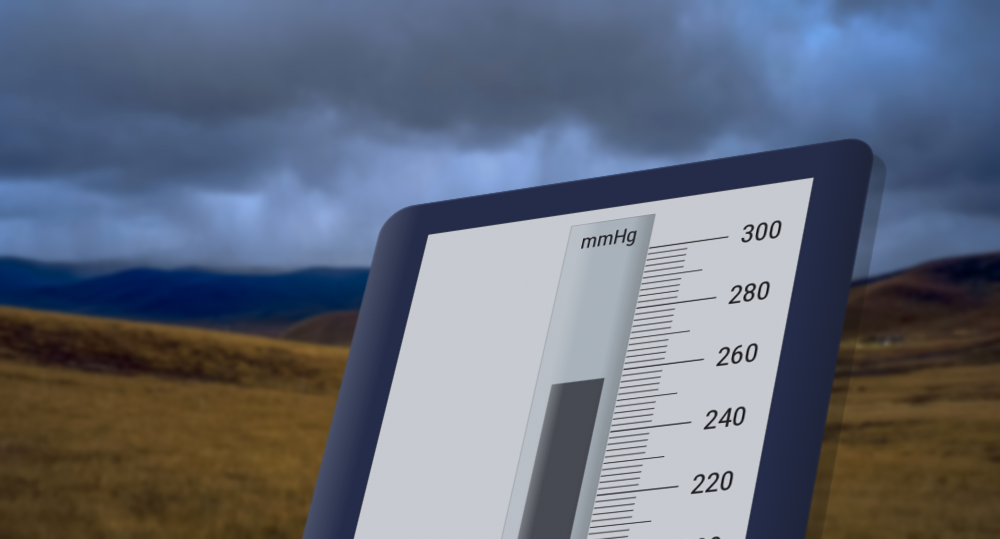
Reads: 258; mmHg
